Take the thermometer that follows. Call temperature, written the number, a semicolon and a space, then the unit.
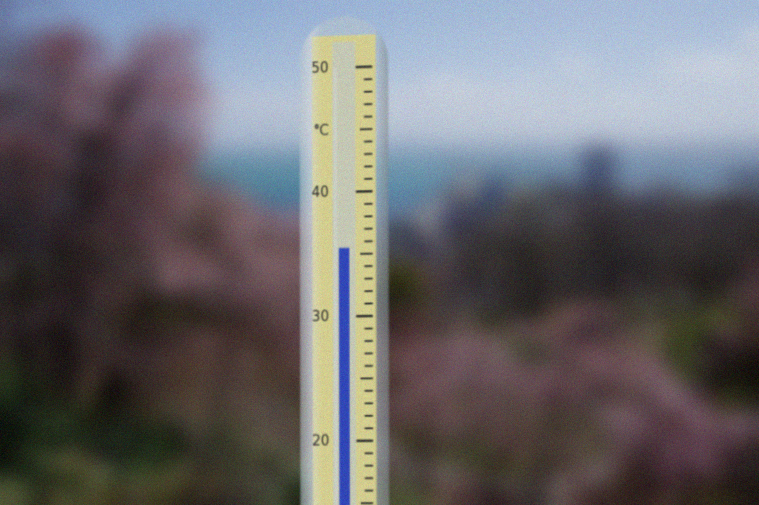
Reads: 35.5; °C
